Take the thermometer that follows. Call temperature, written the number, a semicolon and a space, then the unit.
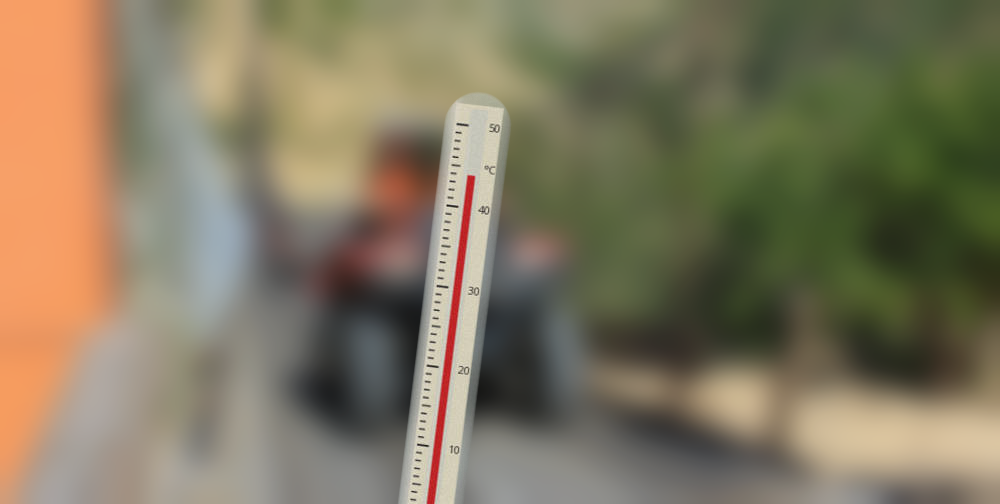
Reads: 44; °C
